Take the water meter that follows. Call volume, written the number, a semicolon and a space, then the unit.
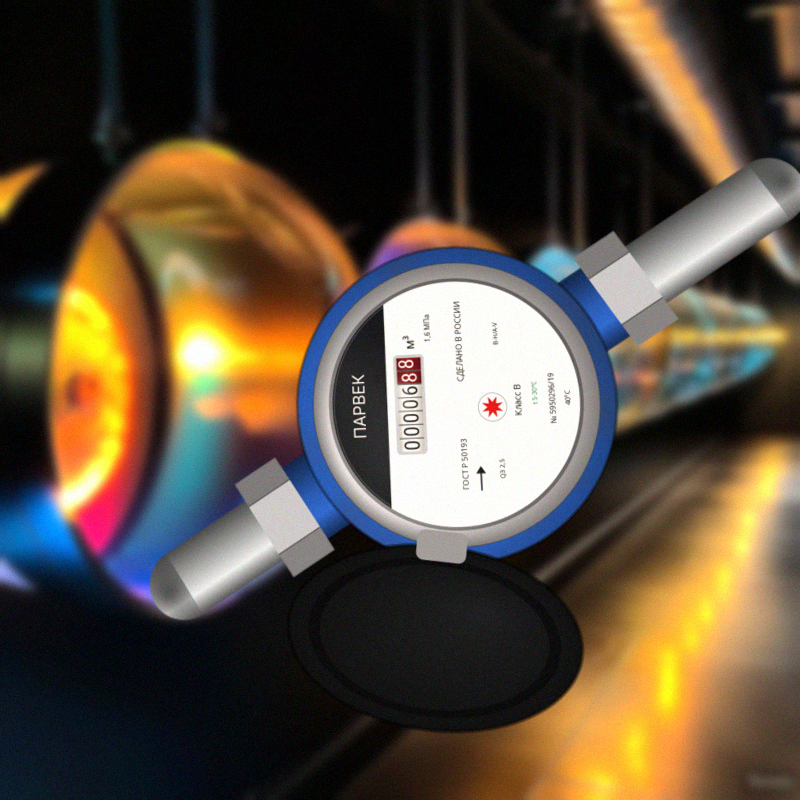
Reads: 6.88; m³
